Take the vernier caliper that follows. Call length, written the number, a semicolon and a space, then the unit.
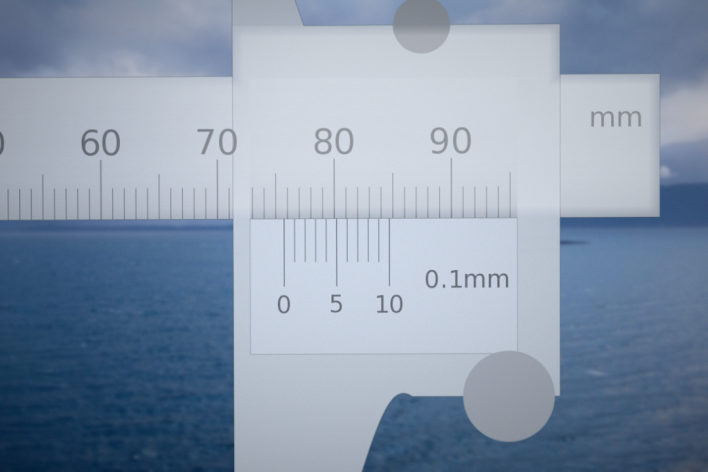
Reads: 75.7; mm
